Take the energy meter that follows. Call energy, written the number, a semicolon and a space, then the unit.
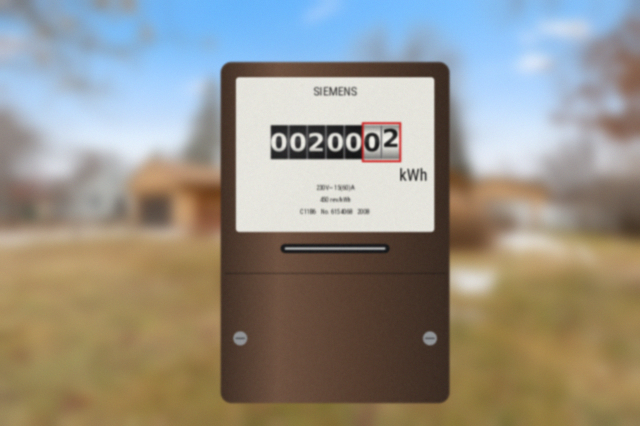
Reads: 200.02; kWh
